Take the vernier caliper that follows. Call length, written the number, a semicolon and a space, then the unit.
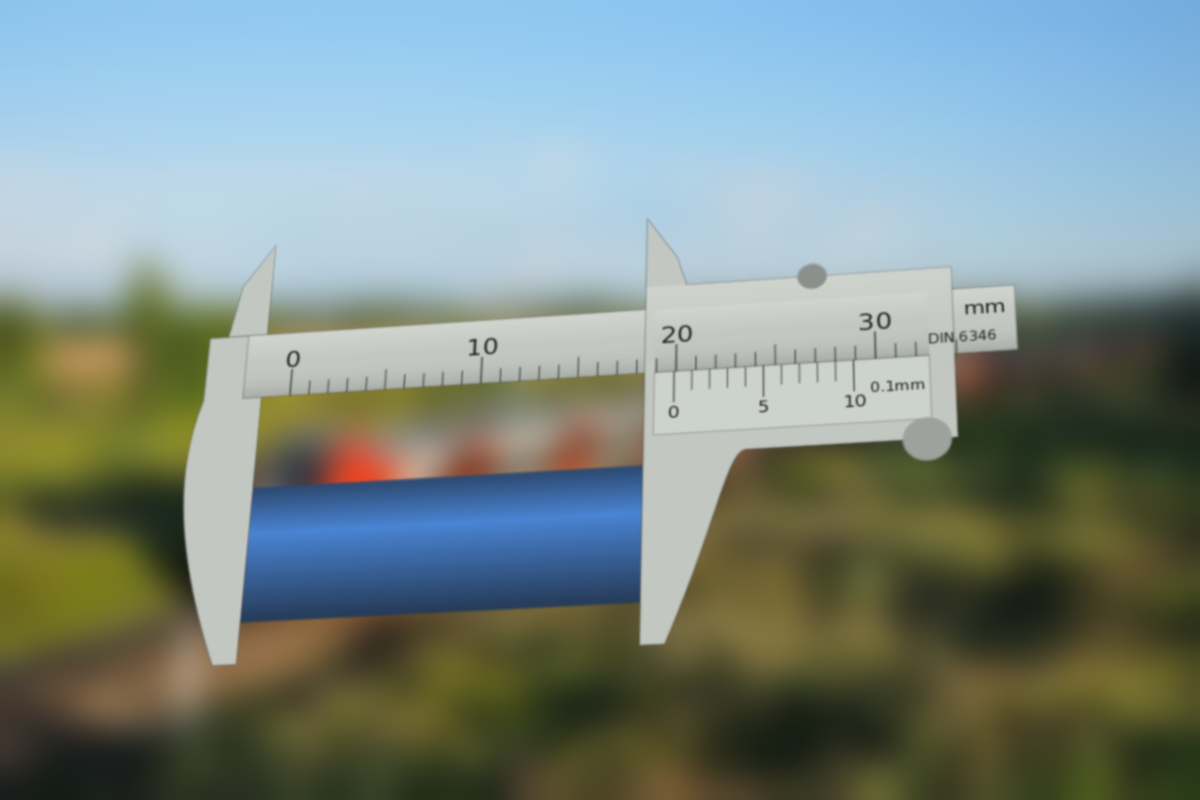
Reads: 19.9; mm
